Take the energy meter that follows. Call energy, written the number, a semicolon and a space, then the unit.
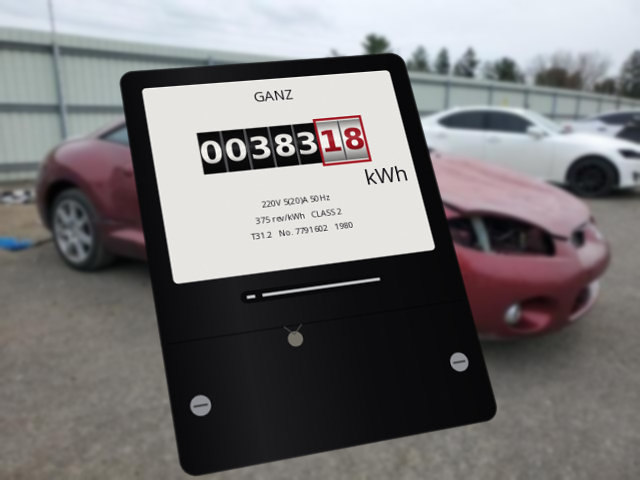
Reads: 383.18; kWh
